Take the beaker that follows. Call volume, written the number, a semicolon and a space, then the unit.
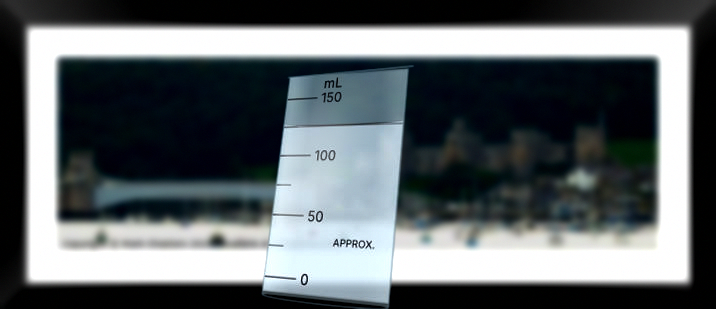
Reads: 125; mL
